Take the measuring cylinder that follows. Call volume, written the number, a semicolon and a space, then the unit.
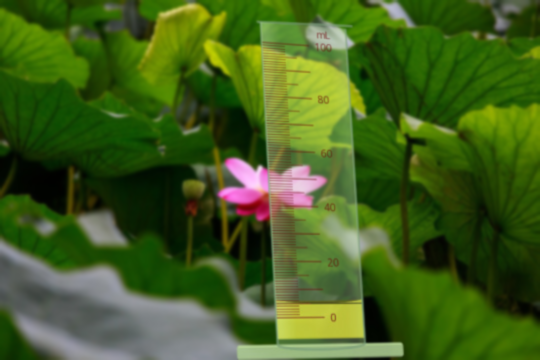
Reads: 5; mL
